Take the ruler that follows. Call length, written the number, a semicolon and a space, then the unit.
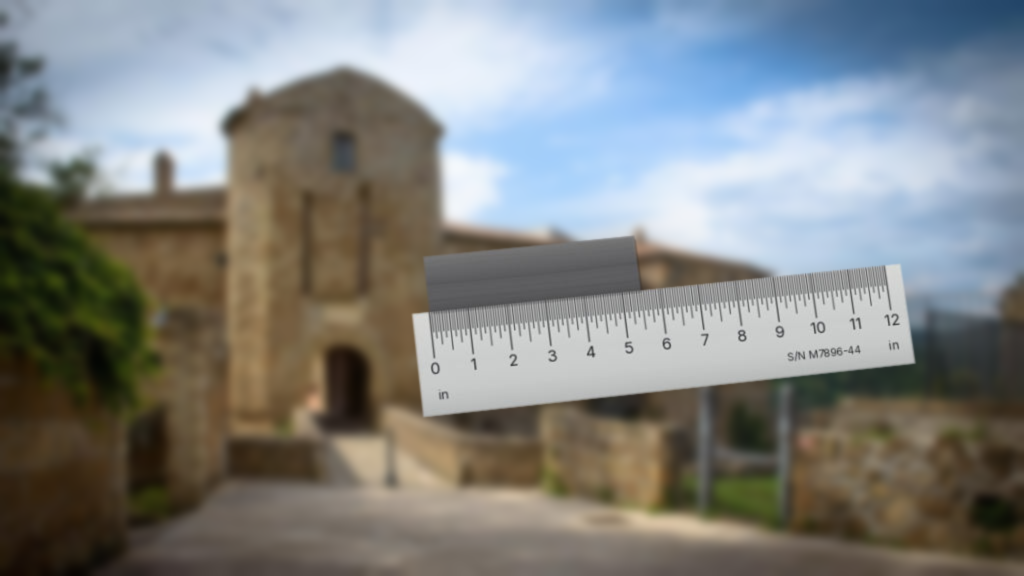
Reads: 5.5; in
